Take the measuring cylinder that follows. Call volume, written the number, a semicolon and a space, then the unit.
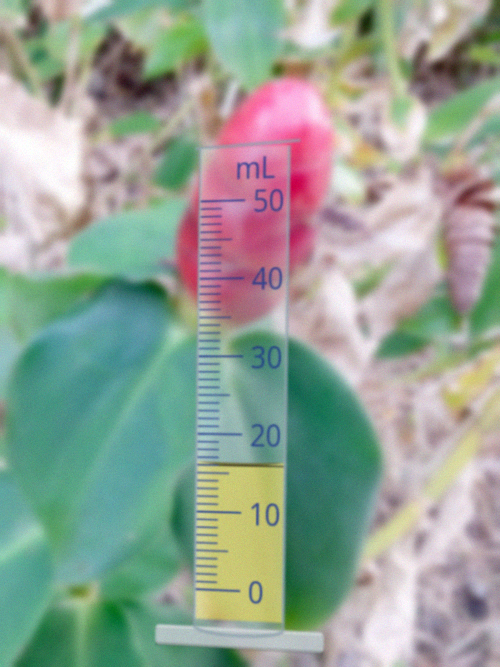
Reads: 16; mL
